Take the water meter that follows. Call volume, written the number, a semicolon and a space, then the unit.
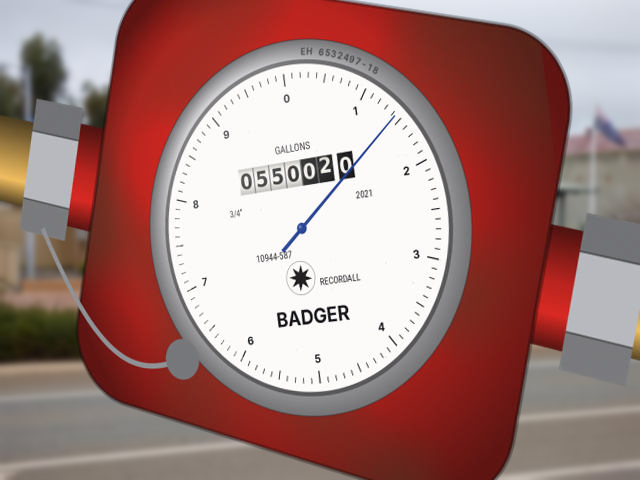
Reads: 550021.4; gal
